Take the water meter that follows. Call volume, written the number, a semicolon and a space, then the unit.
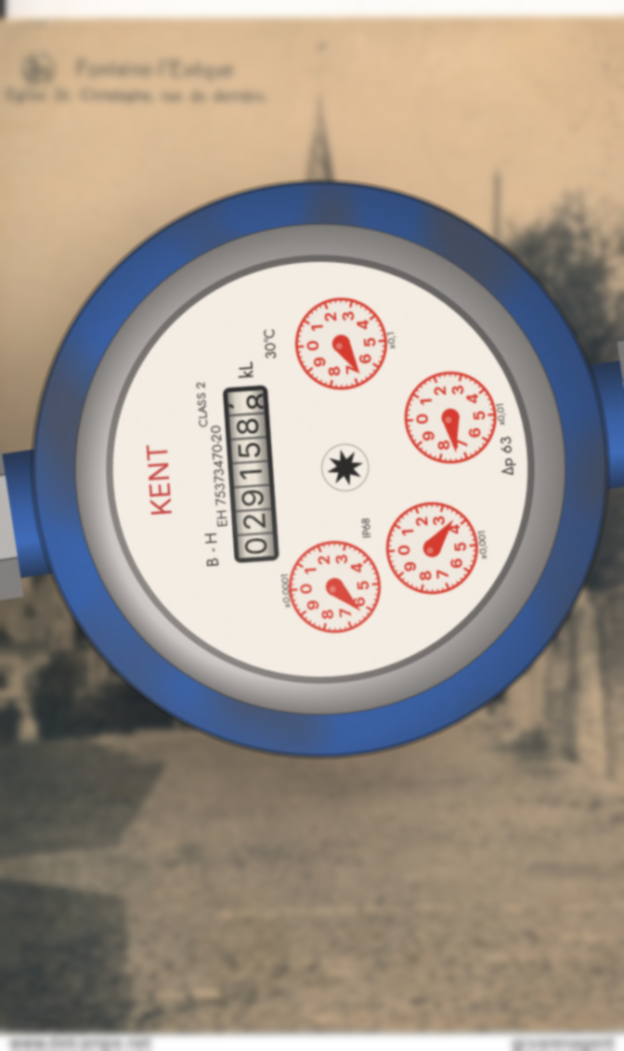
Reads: 291587.6736; kL
